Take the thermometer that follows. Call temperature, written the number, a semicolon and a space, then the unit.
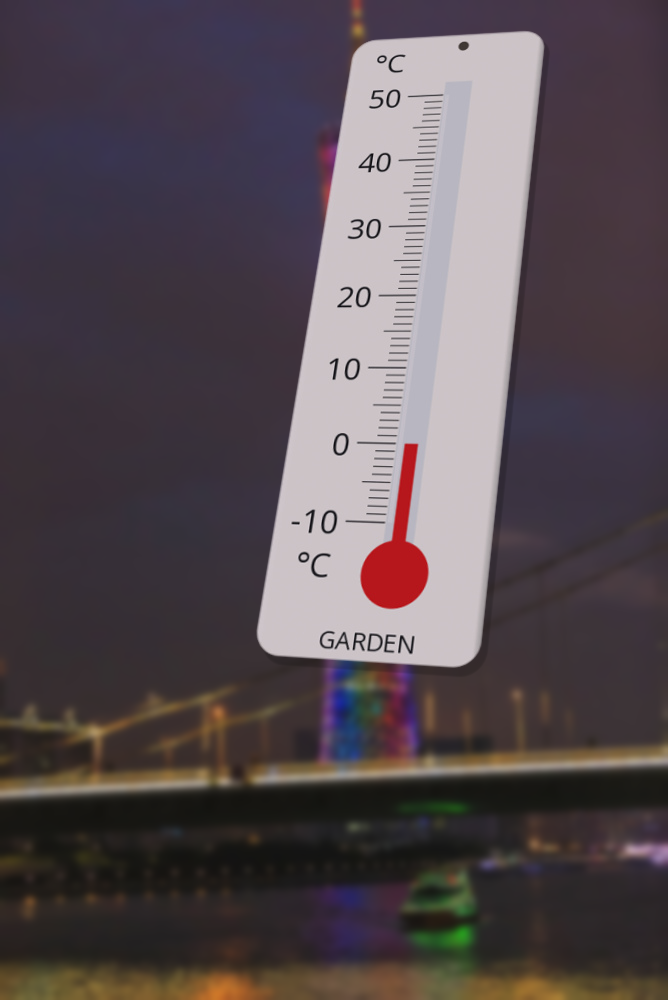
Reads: 0; °C
